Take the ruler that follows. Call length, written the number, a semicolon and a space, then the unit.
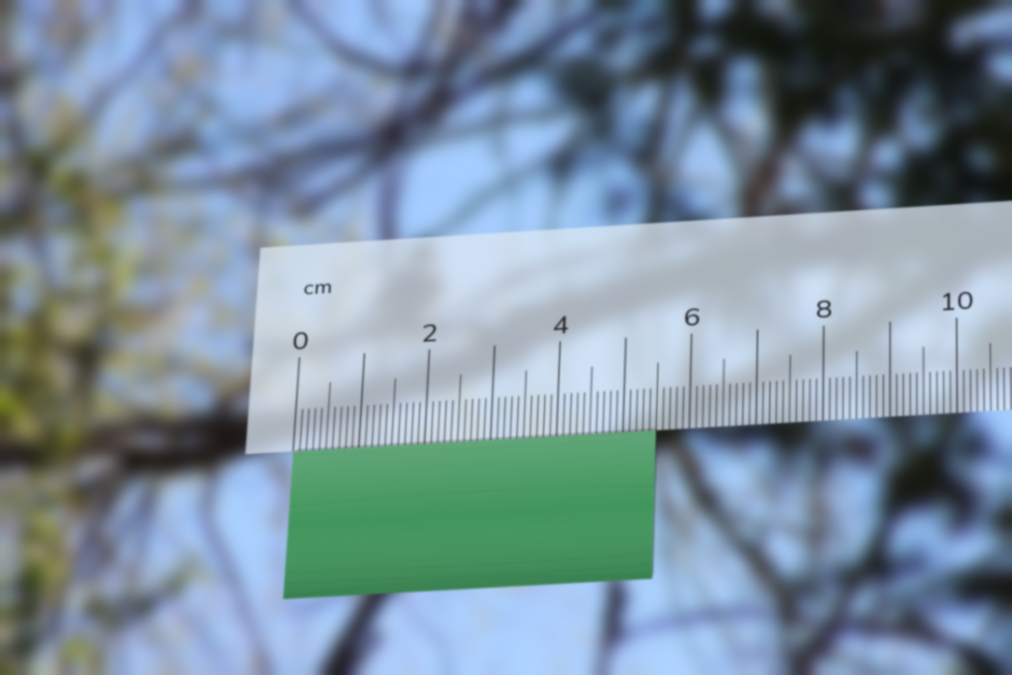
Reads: 5.5; cm
